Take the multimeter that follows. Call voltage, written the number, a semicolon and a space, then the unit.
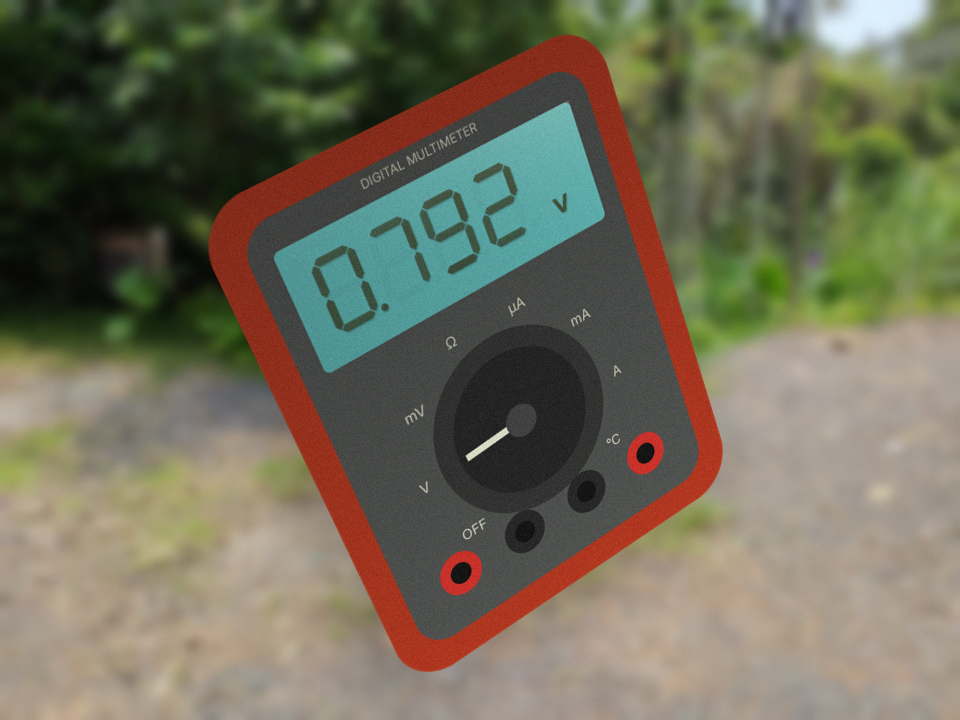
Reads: 0.792; V
